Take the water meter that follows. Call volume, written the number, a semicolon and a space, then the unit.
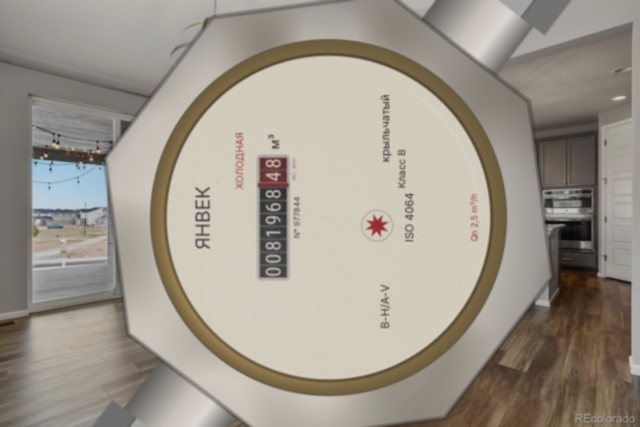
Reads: 81968.48; m³
